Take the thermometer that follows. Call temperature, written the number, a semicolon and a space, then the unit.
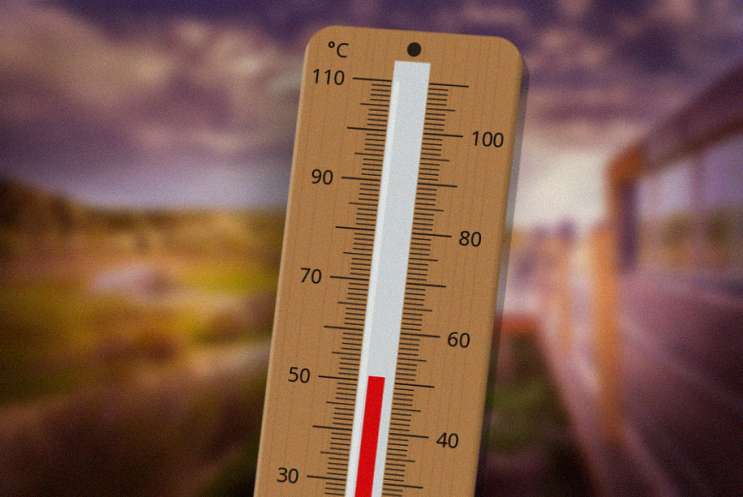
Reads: 51; °C
